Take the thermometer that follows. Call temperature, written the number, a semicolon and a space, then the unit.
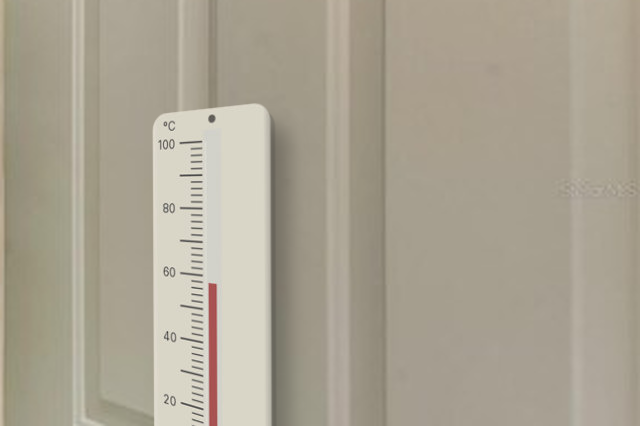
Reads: 58; °C
